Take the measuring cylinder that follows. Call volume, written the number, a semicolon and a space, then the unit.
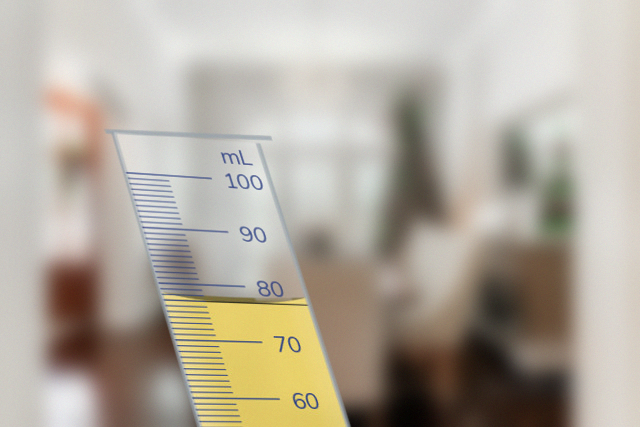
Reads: 77; mL
